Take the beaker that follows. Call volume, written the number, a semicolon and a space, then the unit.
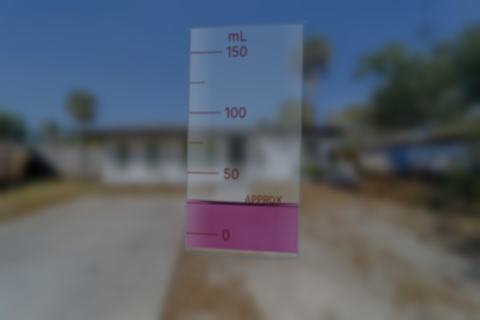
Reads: 25; mL
